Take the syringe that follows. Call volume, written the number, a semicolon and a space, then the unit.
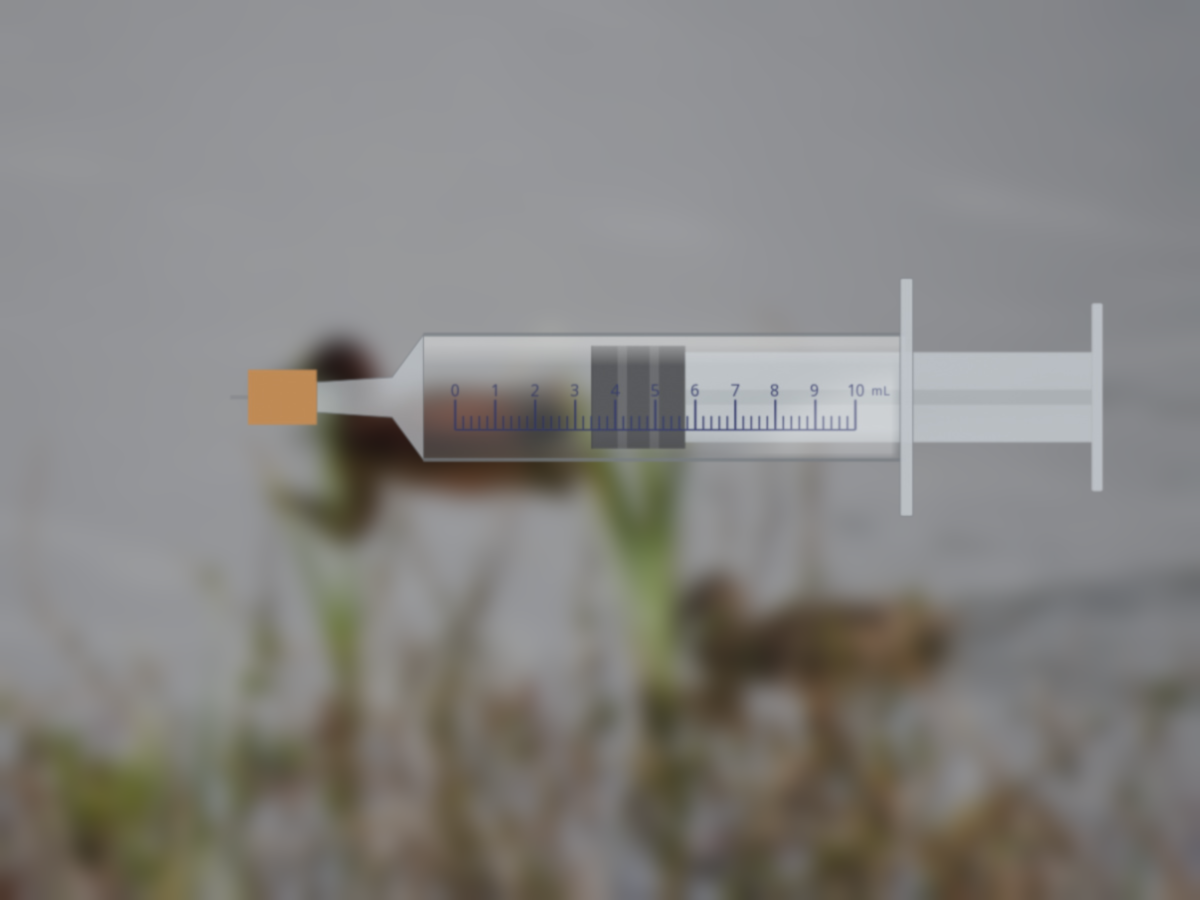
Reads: 3.4; mL
